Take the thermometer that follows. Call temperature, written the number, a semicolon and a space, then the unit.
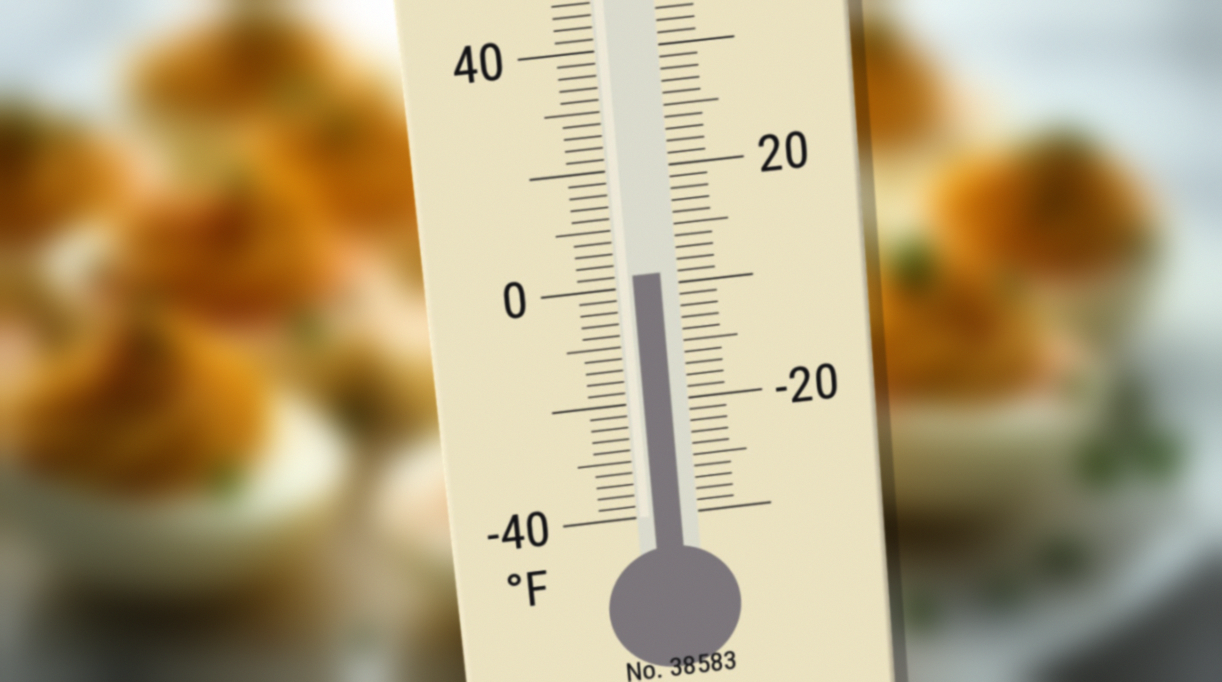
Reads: 2; °F
